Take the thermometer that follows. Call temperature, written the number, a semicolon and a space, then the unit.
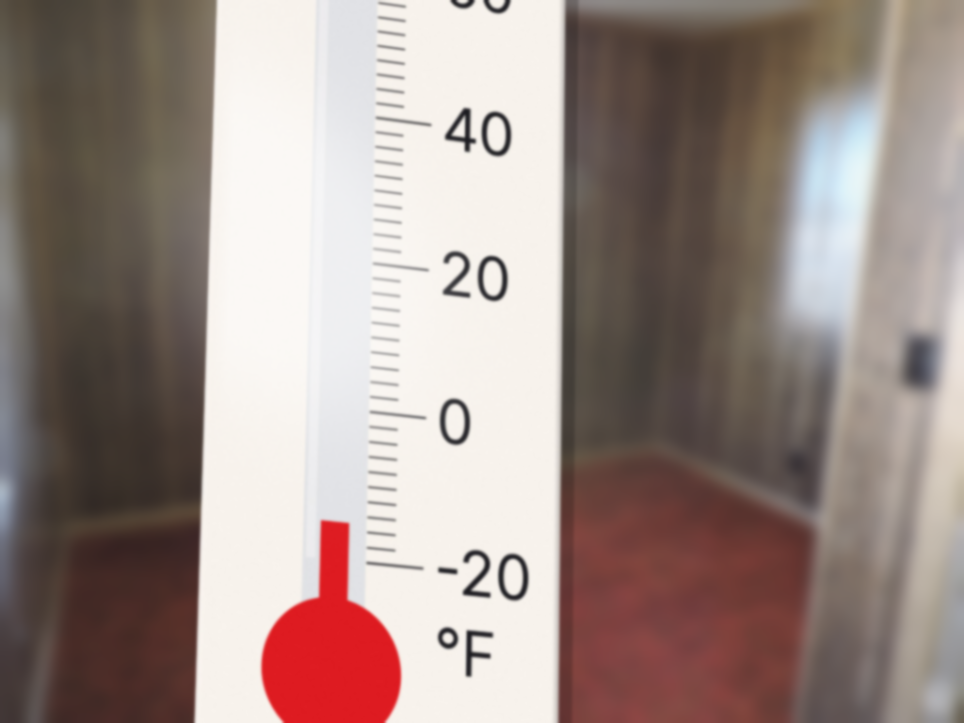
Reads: -15; °F
